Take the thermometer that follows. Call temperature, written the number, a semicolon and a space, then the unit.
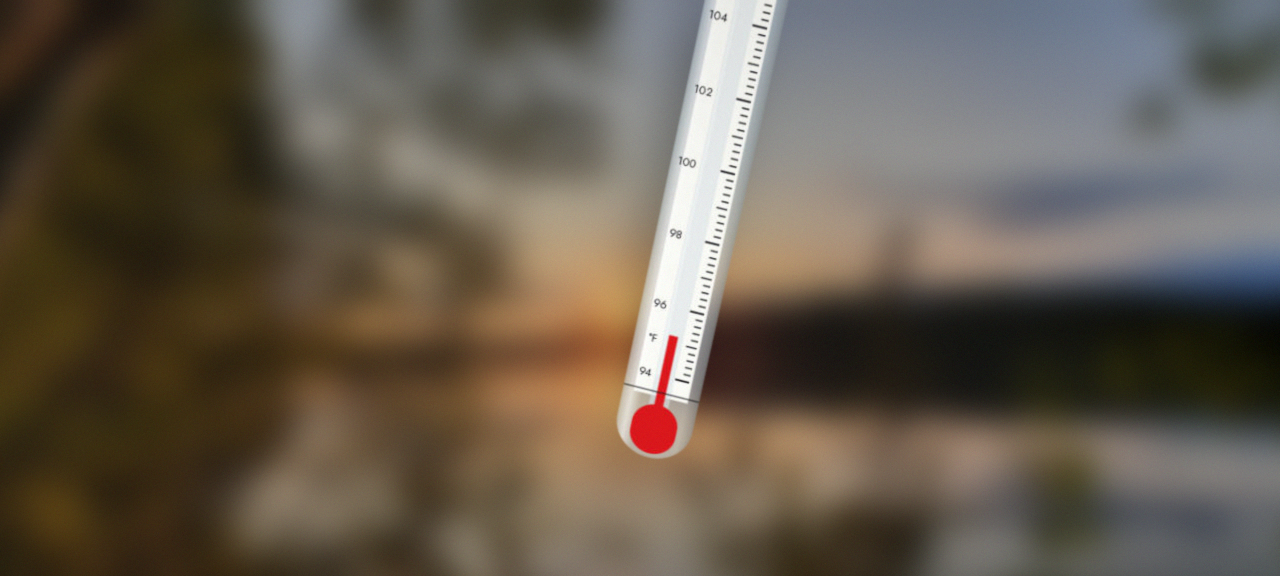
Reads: 95.2; °F
